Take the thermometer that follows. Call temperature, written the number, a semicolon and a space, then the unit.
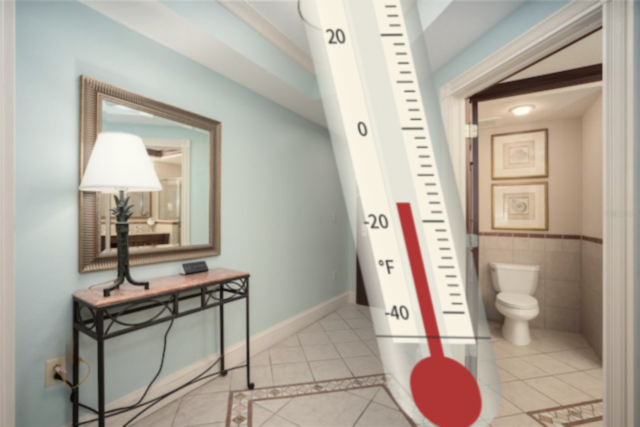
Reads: -16; °F
